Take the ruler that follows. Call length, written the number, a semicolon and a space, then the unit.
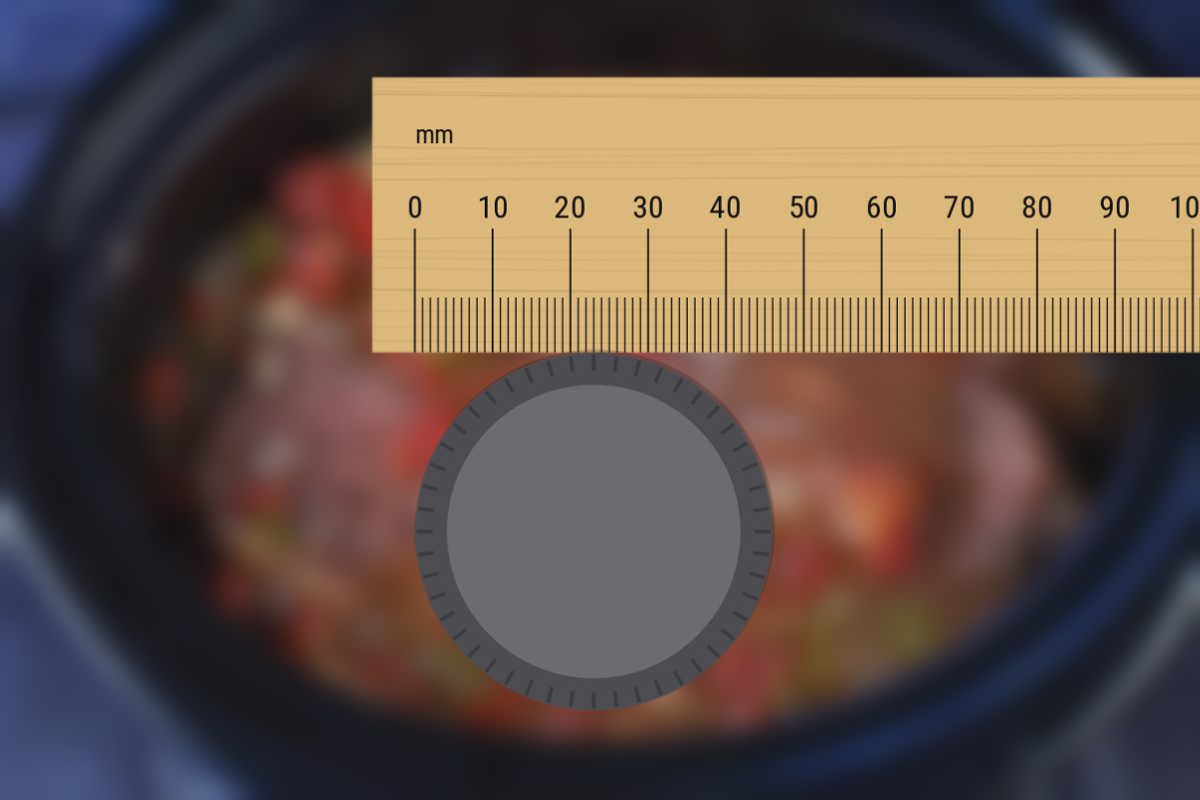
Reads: 46; mm
